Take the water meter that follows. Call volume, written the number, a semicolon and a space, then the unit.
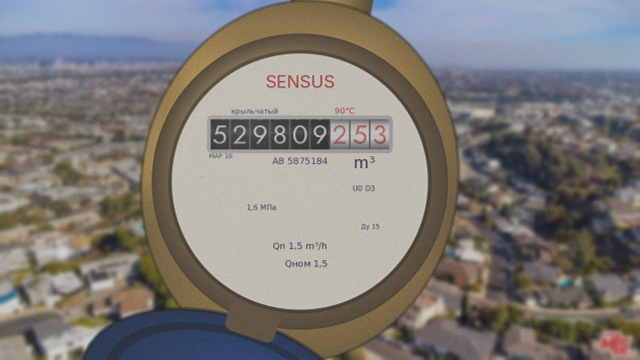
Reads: 529809.253; m³
